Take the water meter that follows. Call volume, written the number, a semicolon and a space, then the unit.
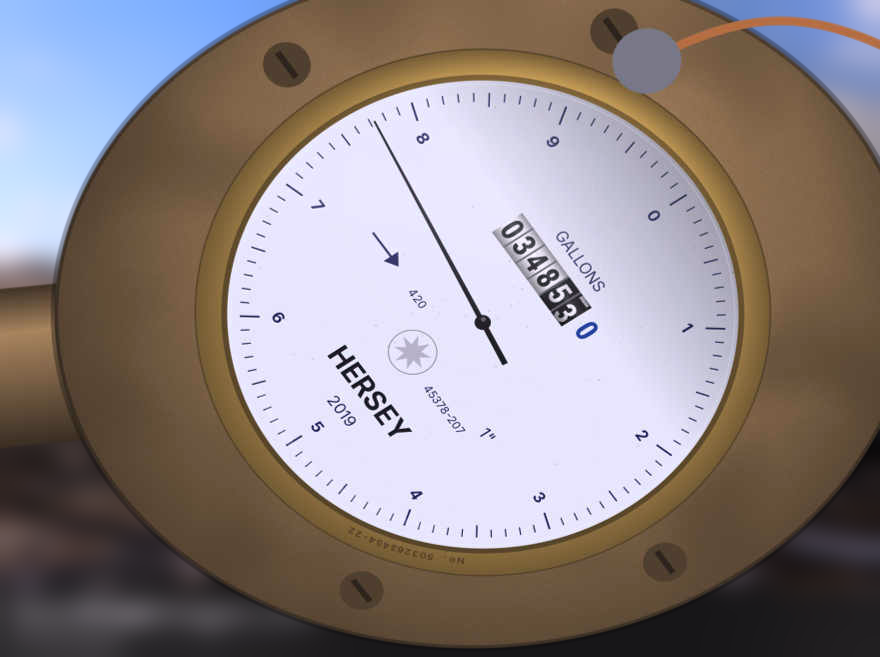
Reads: 348527.7; gal
